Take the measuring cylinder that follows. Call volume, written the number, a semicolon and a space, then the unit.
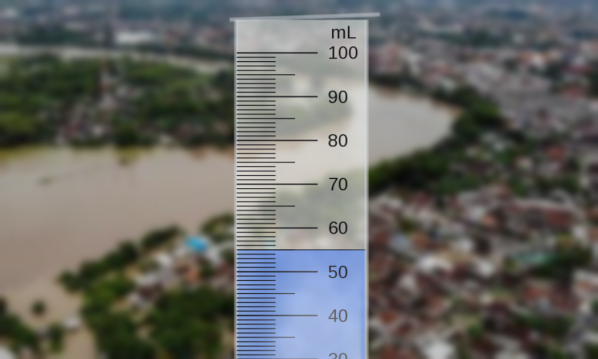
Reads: 55; mL
